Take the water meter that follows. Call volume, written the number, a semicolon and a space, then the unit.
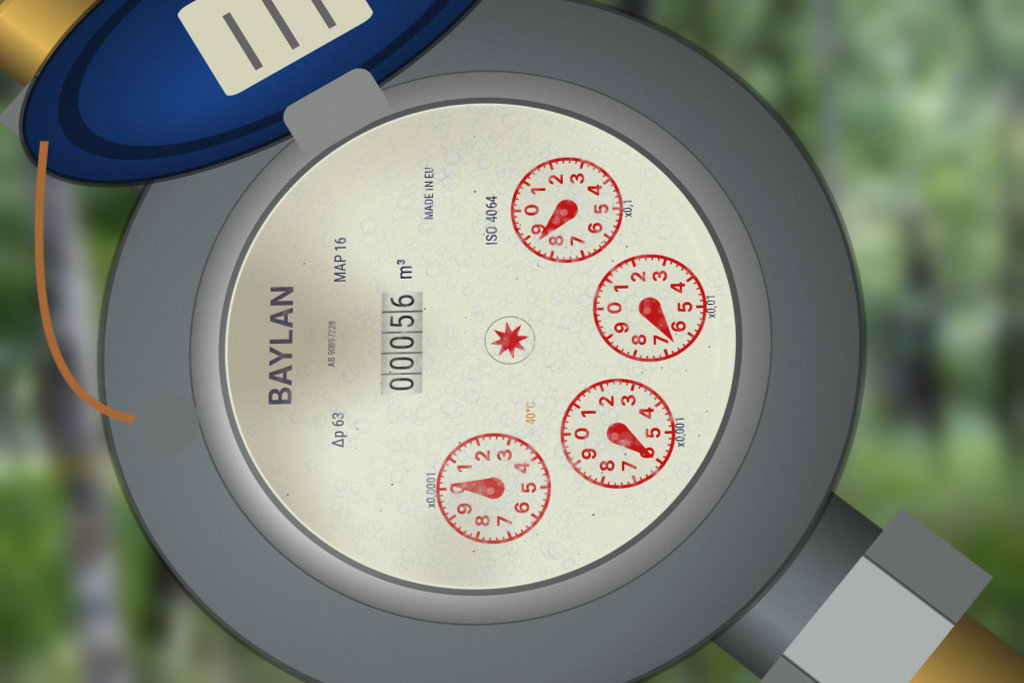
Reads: 56.8660; m³
